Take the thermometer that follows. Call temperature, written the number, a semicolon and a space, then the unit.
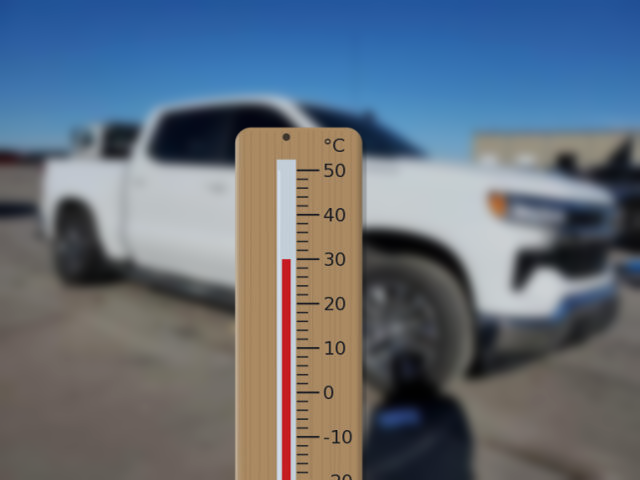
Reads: 30; °C
